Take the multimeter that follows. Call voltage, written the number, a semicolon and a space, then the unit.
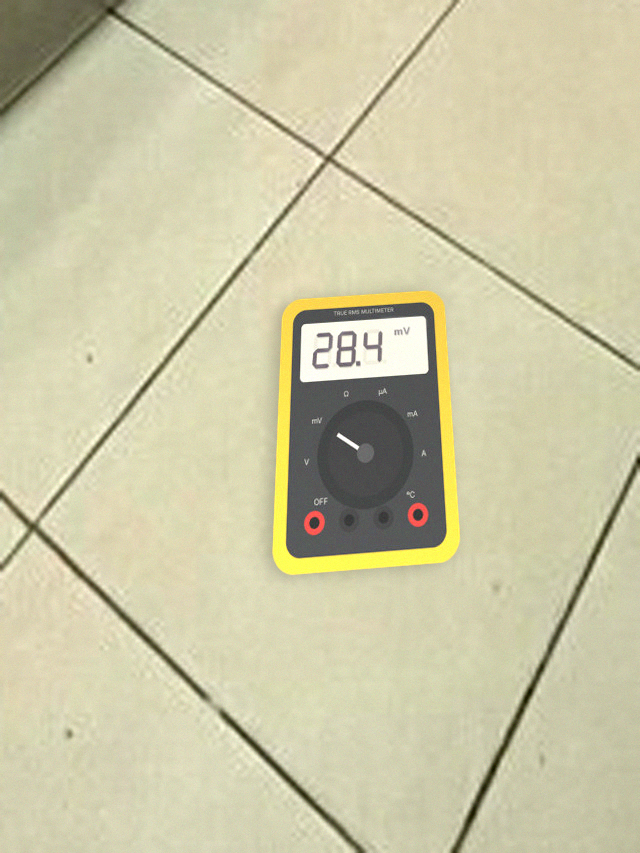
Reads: 28.4; mV
